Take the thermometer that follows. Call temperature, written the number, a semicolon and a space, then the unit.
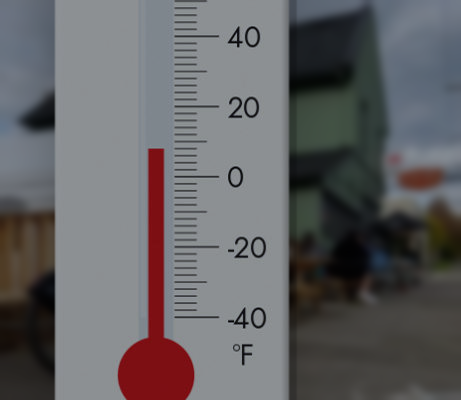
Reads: 8; °F
